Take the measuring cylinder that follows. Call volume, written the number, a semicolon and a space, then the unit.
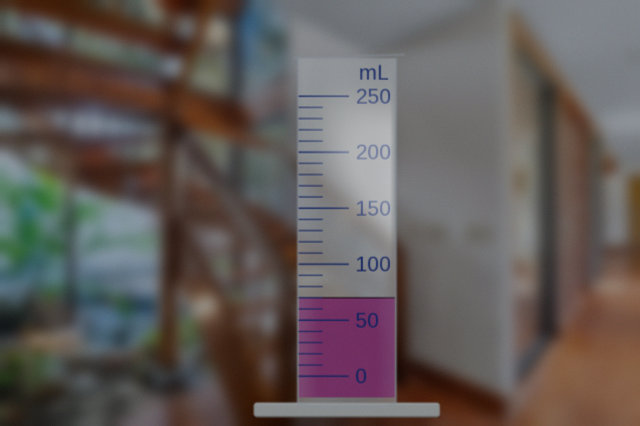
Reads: 70; mL
